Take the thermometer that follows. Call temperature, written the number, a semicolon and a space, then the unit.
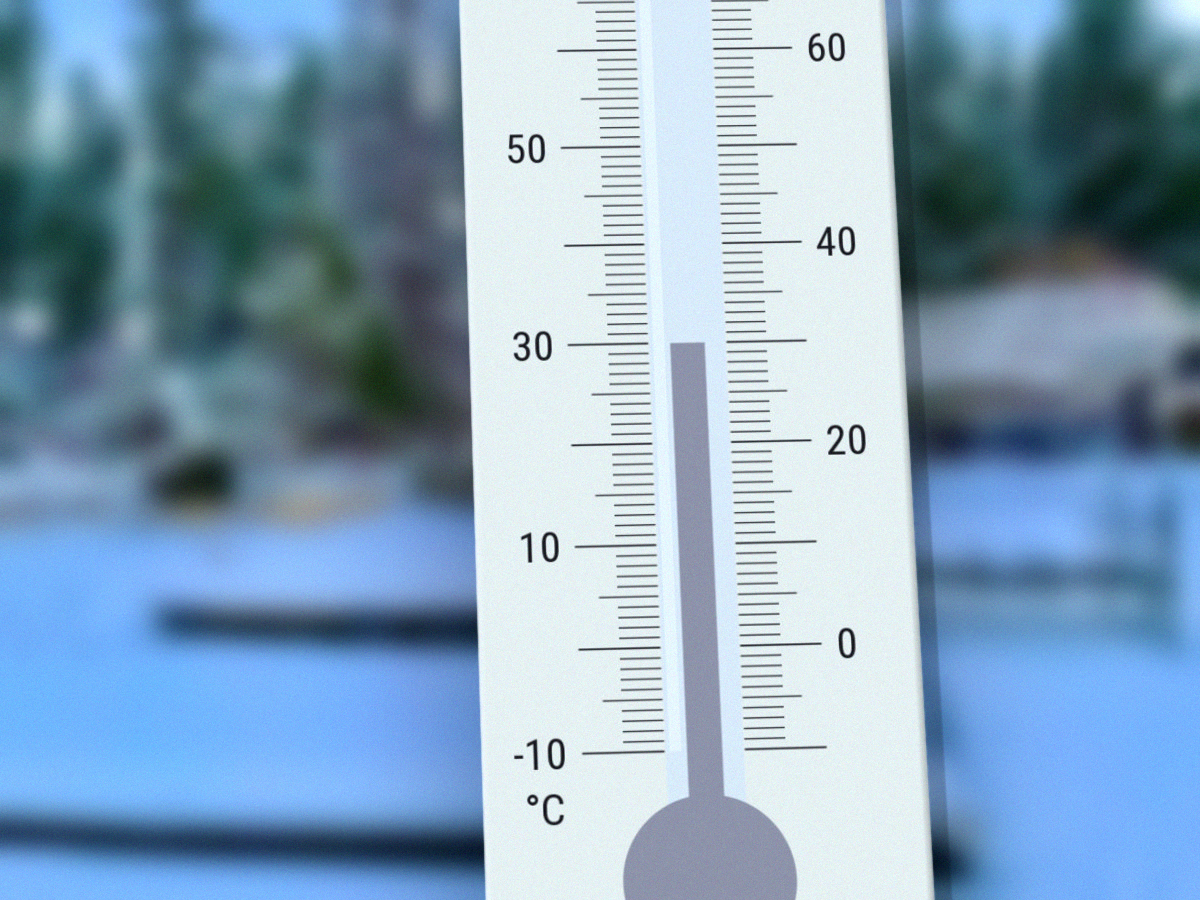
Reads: 30; °C
